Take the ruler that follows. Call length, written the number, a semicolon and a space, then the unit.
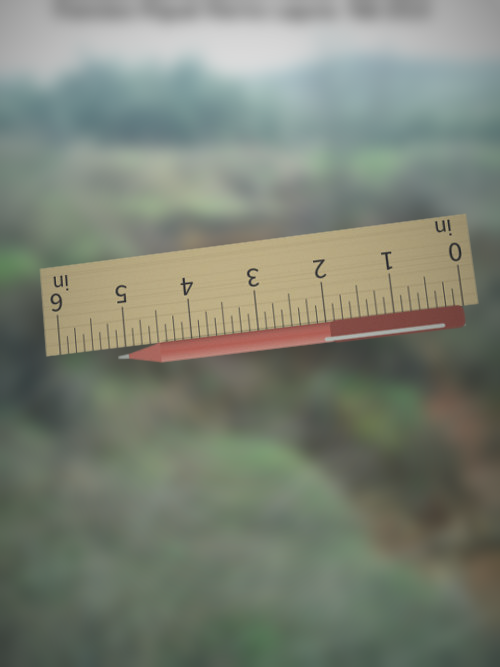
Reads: 5.125; in
